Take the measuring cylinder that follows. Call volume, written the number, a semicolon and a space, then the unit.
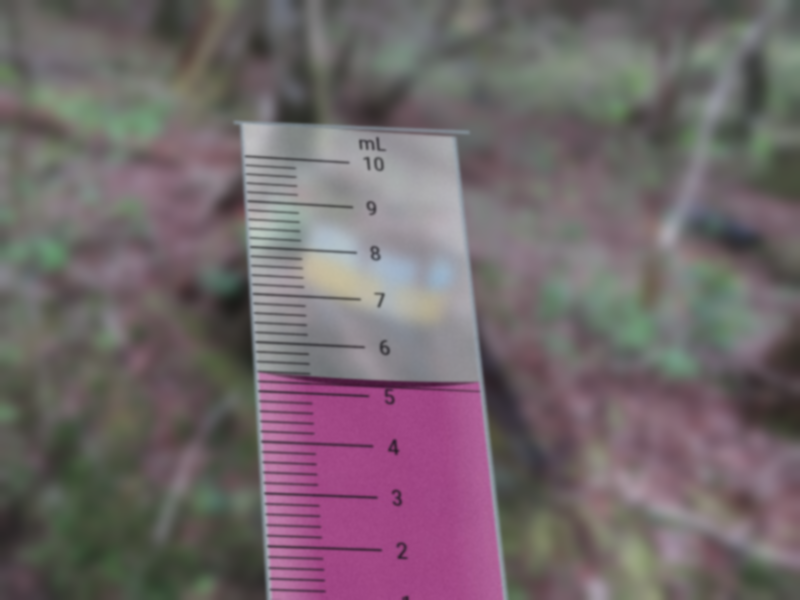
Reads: 5.2; mL
